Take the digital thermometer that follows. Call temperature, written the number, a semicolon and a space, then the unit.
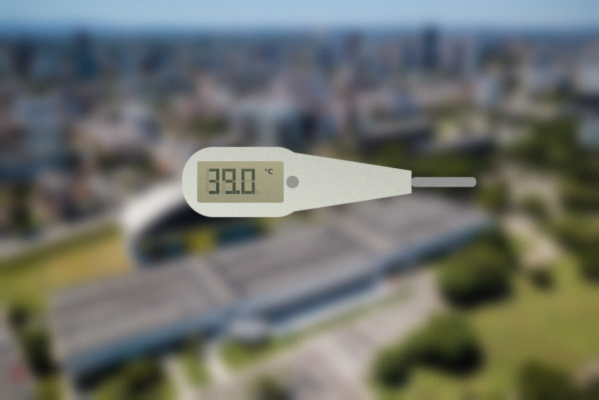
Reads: 39.0; °C
